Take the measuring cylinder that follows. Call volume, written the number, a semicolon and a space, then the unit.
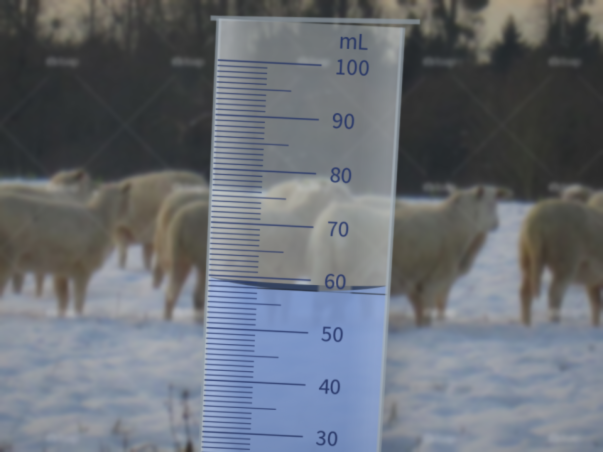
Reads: 58; mL
